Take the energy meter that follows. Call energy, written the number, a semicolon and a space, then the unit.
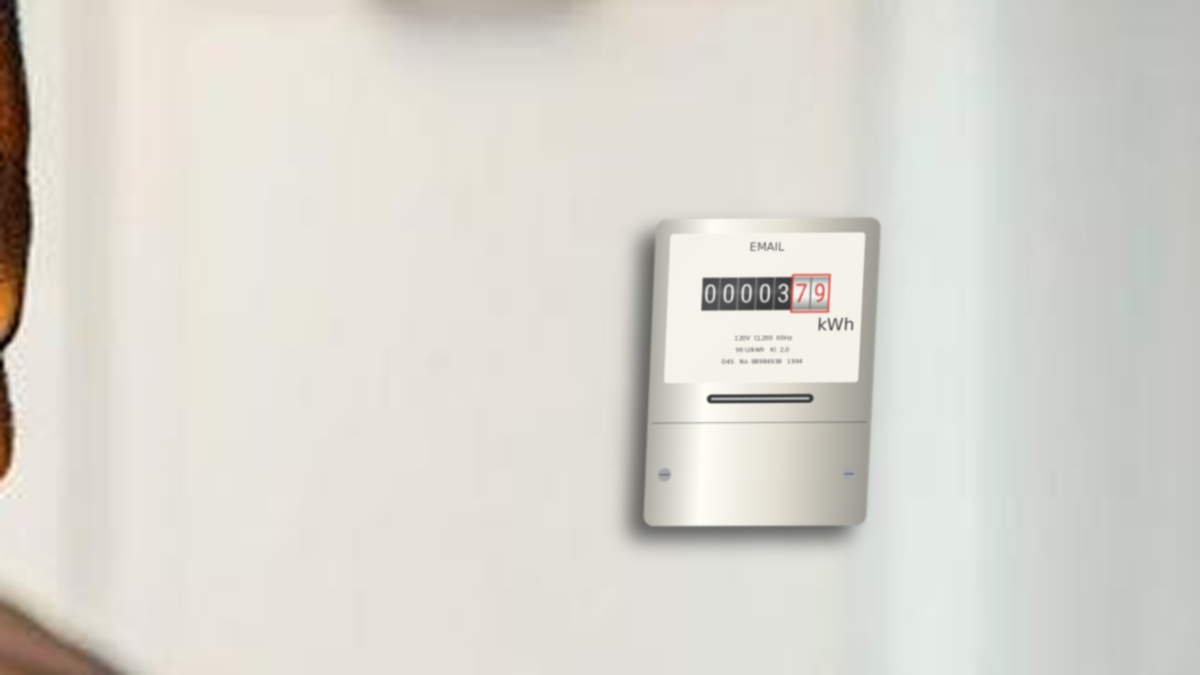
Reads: 3.79; kWh
